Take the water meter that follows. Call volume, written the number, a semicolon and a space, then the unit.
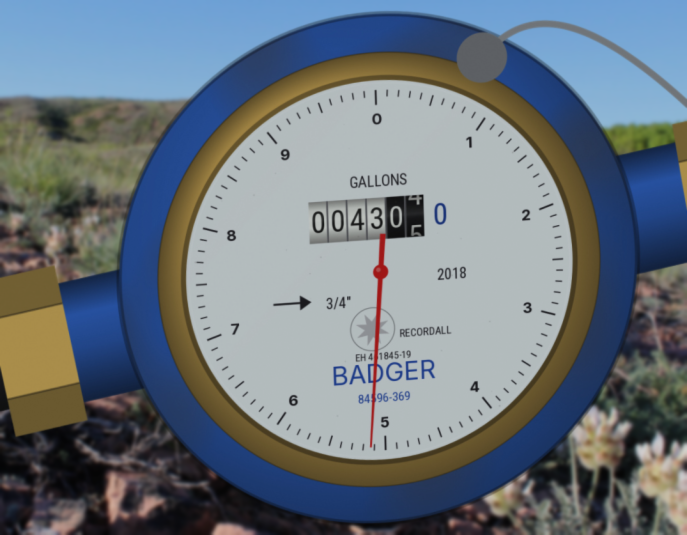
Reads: 43045.1; gal
